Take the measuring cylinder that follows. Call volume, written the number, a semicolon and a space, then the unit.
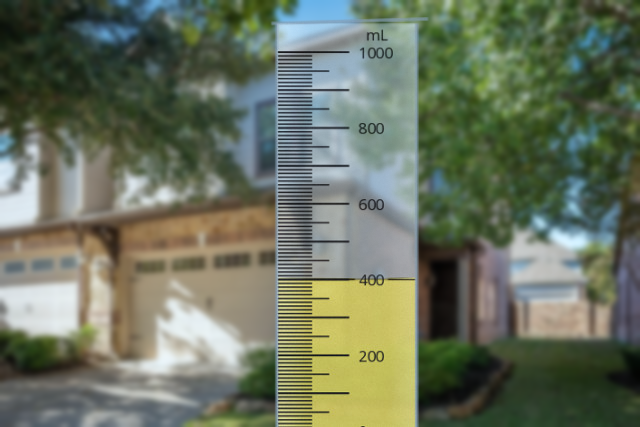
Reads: 400; mL
